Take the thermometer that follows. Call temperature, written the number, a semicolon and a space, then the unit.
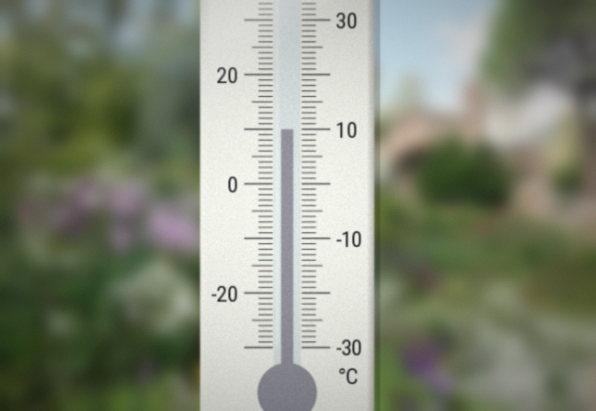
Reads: 10; °C
